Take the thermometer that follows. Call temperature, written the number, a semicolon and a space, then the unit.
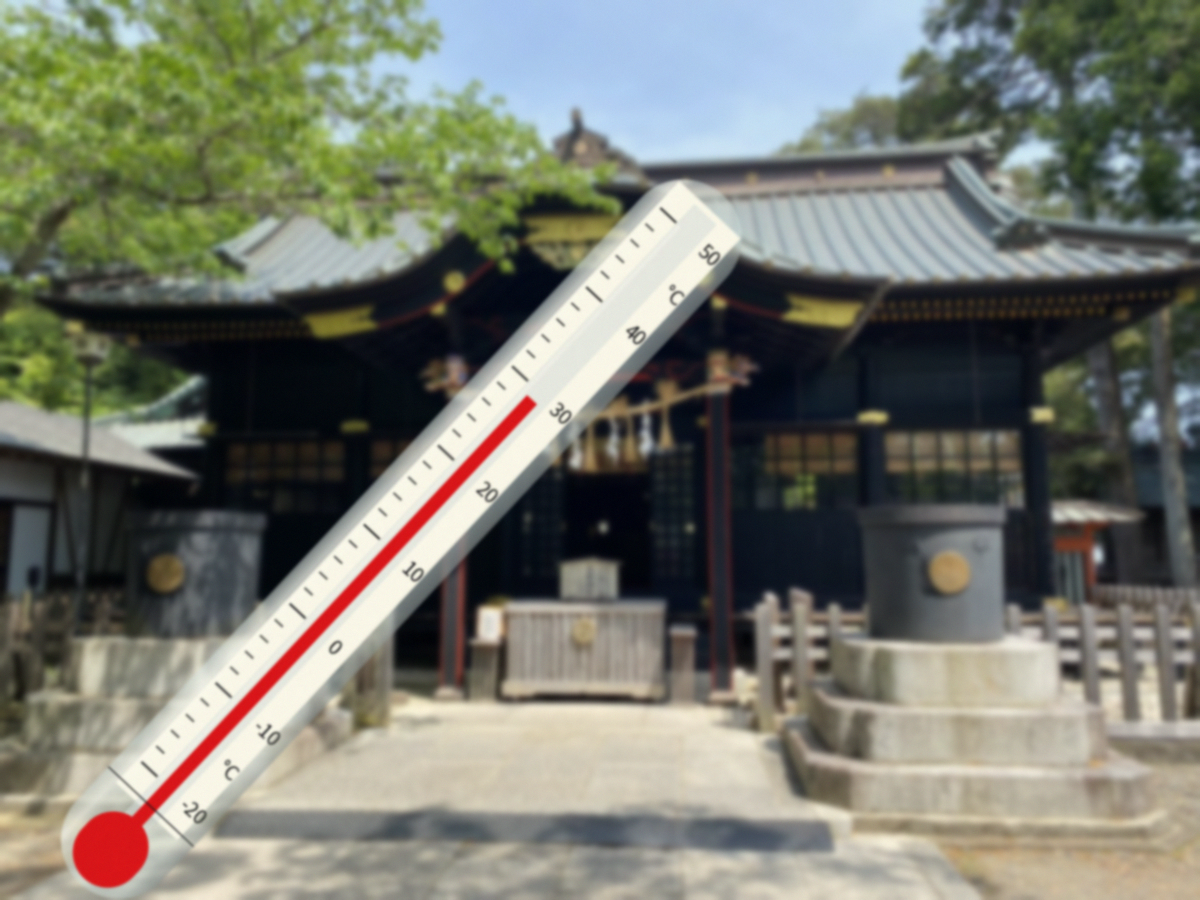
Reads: 29; °C
